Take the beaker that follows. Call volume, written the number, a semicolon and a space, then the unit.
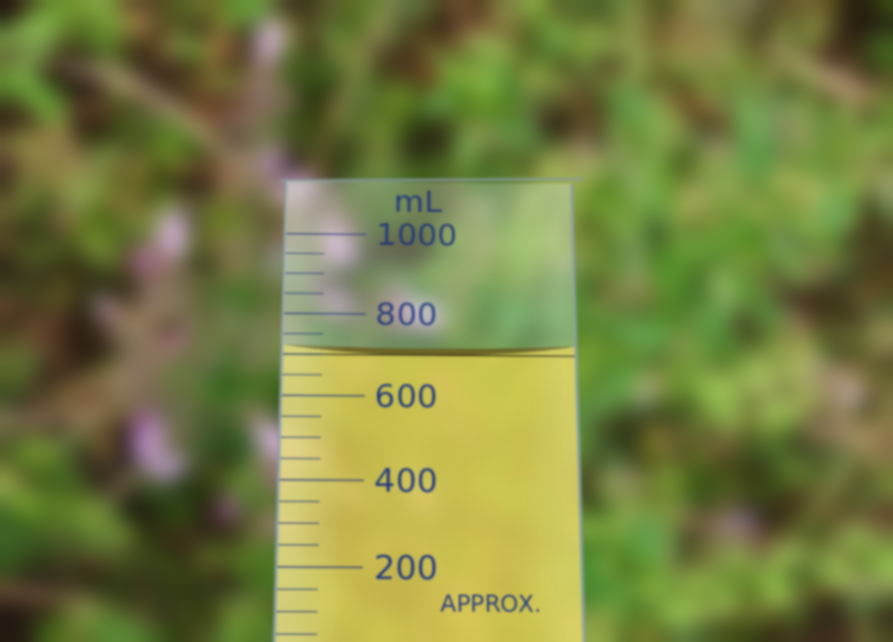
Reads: 700; mL
